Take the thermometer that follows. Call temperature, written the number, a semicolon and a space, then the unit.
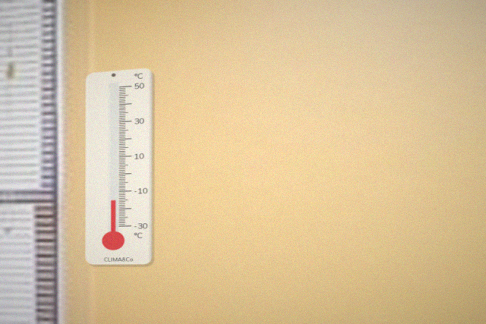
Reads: -15; °C
